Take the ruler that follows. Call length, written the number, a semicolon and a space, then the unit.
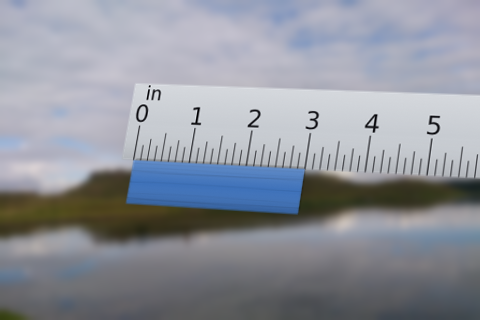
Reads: 3; in
